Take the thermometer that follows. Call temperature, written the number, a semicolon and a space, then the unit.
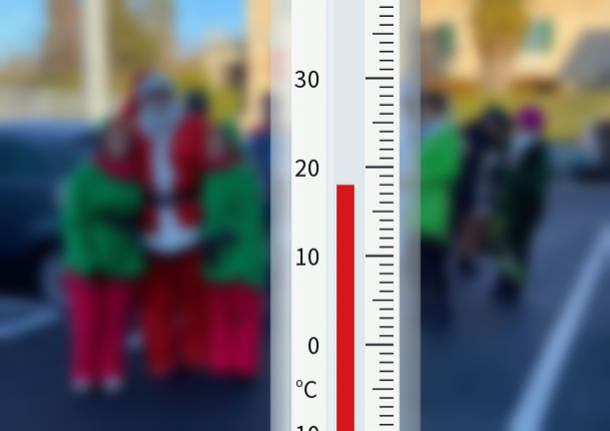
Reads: 18; °C
